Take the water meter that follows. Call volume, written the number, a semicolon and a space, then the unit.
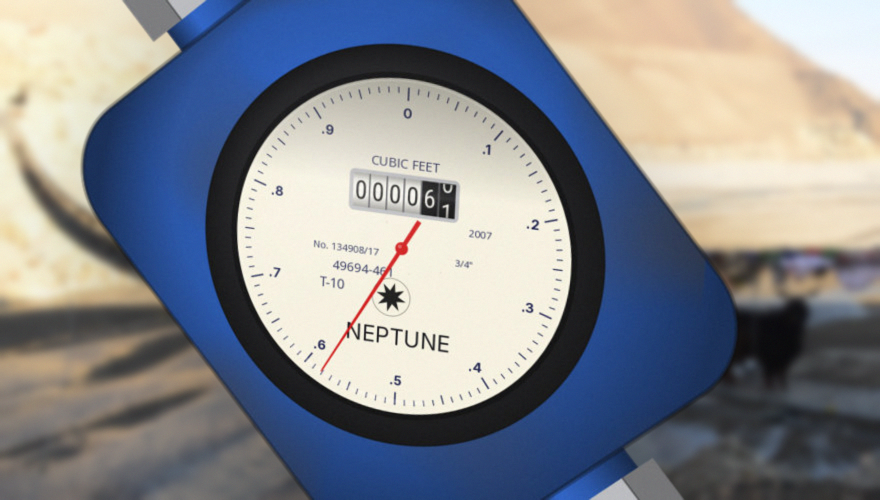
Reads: 60.58; ft³
